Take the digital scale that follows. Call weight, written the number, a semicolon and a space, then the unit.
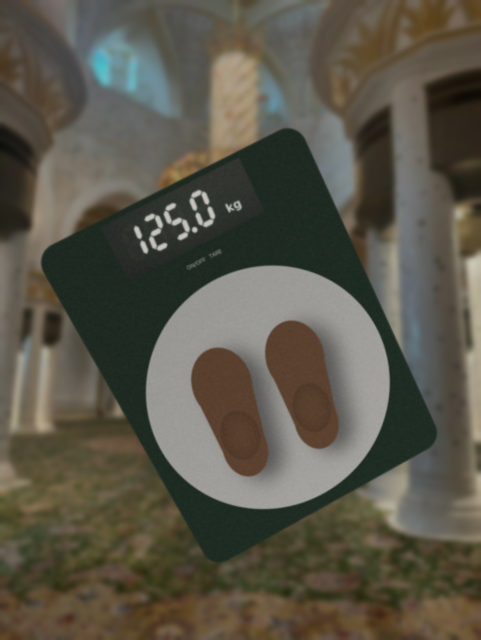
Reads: 125.0; kg
